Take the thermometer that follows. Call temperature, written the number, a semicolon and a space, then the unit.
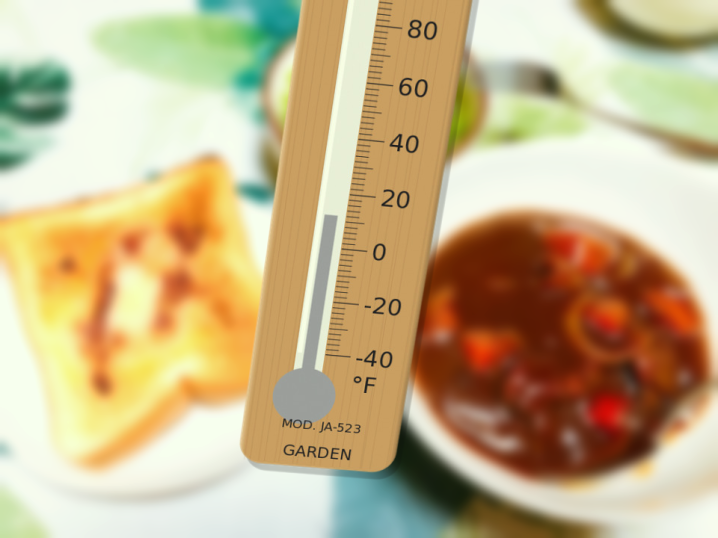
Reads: 12; °F
